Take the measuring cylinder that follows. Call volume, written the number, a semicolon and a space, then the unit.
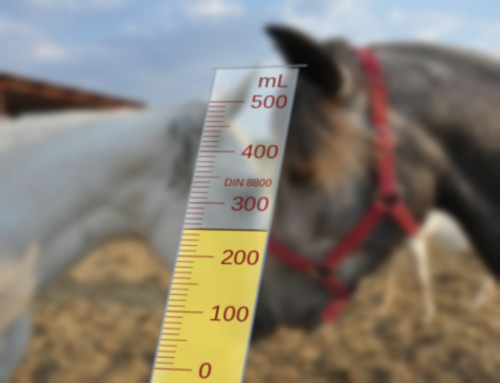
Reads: 250; mL
